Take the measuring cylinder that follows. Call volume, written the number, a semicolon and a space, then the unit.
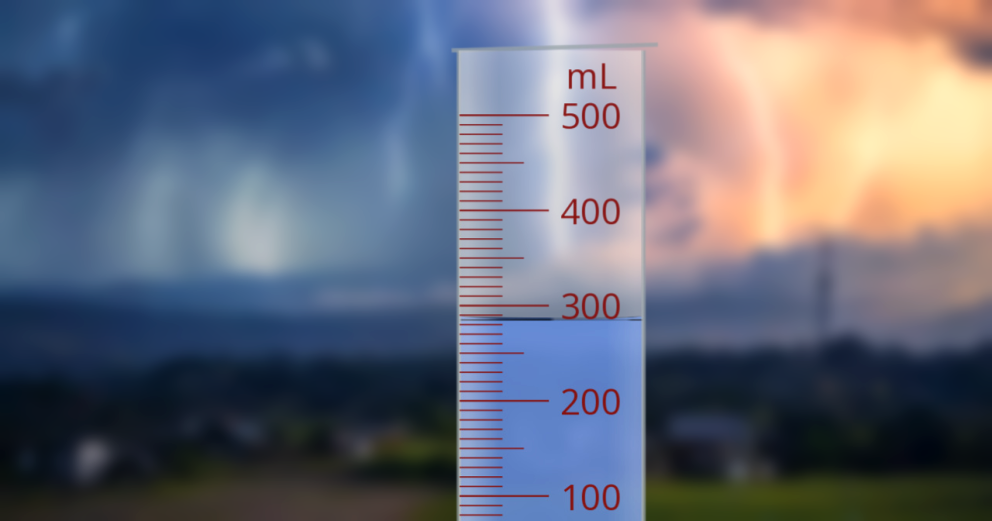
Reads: 285; mL
